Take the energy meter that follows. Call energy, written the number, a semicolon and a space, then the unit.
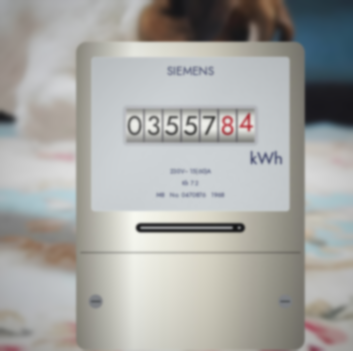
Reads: 3557.84; kWh
